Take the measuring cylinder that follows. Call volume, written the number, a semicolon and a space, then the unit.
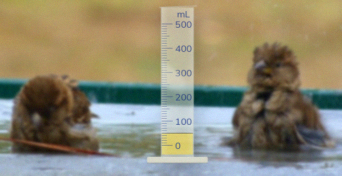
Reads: 50; mL
